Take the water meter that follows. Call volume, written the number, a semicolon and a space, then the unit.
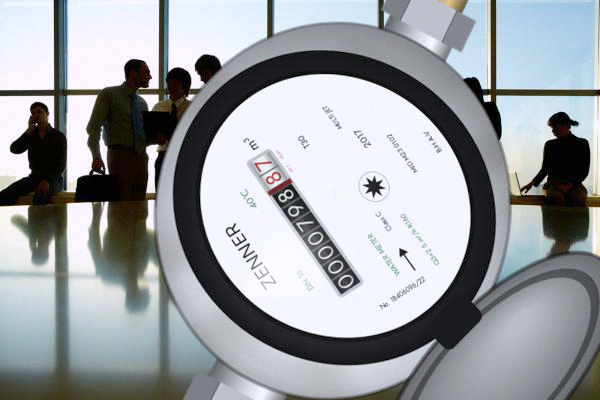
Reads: 798.87; m³
